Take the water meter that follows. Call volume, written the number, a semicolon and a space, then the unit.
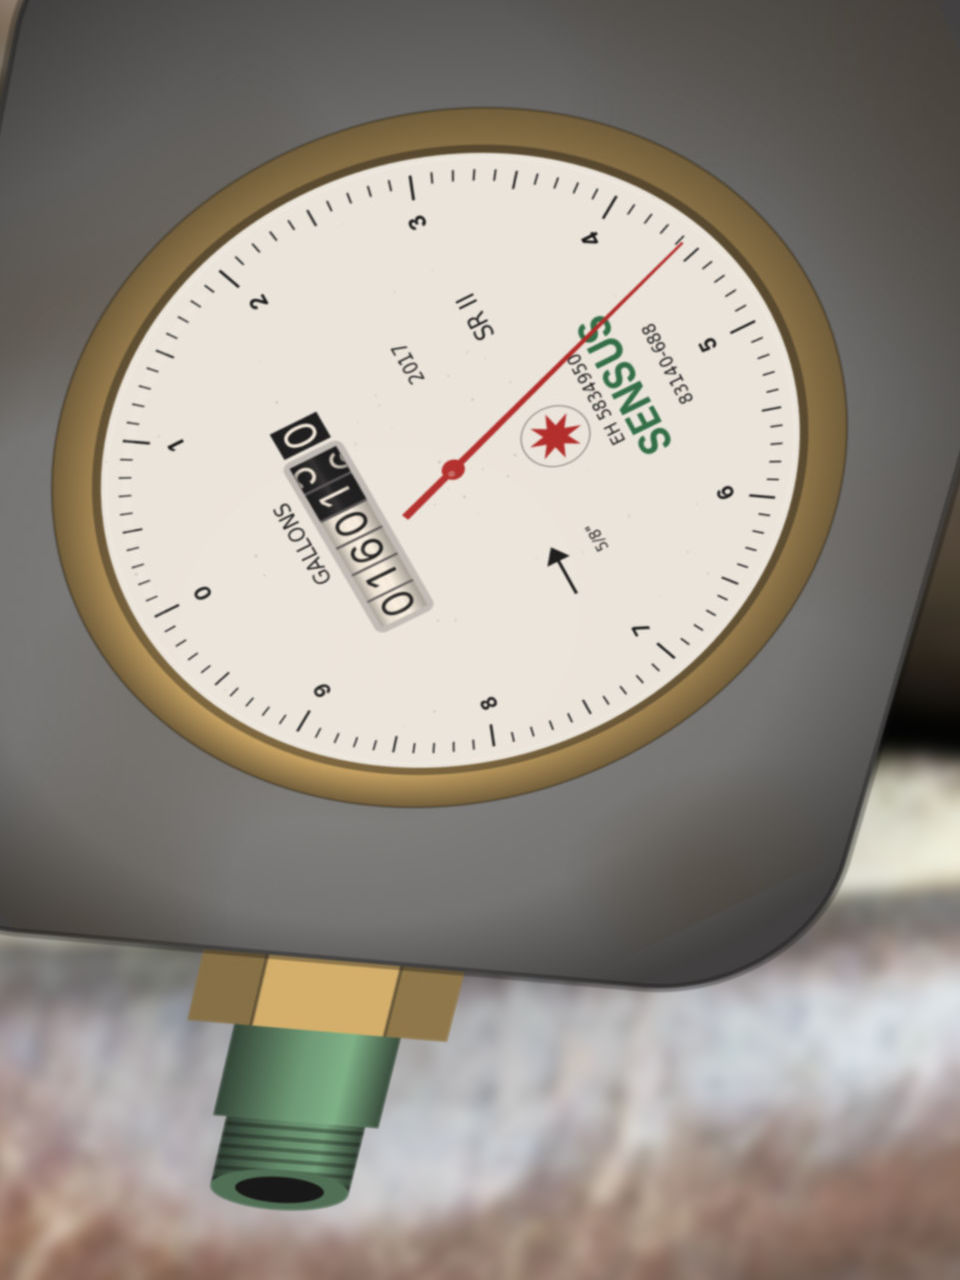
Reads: 160154.4; gal
